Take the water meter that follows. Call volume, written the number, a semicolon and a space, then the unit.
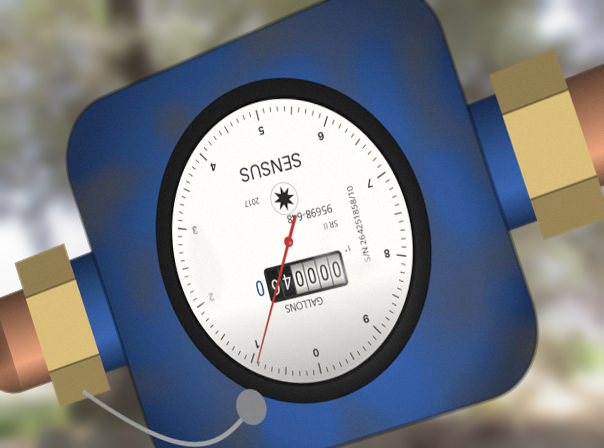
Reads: 460.9; gal
